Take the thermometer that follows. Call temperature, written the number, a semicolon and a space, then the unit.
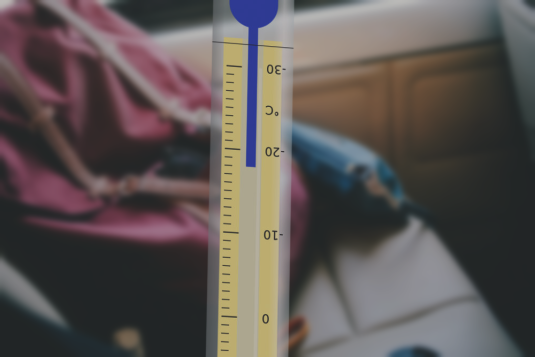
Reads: -18; °C
